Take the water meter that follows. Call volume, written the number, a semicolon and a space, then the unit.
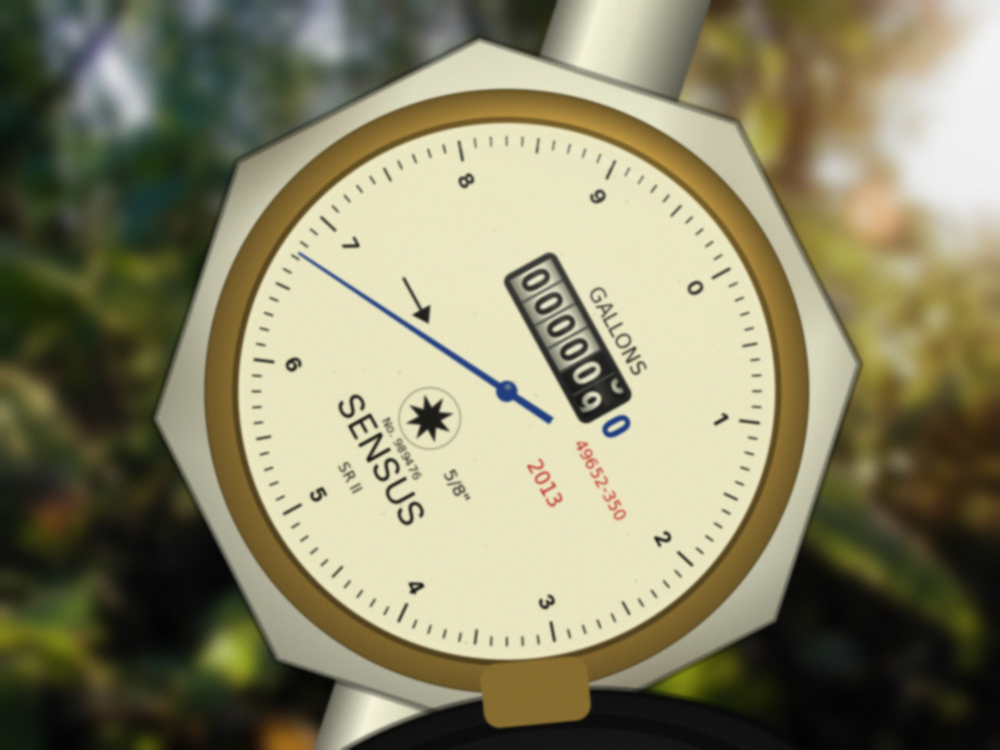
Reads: 86.7; gal
